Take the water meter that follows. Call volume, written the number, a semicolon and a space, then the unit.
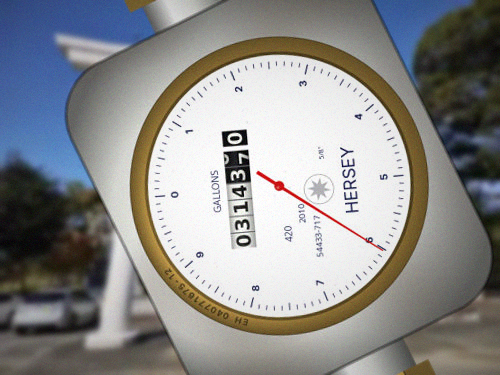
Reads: 314366.0; gal
